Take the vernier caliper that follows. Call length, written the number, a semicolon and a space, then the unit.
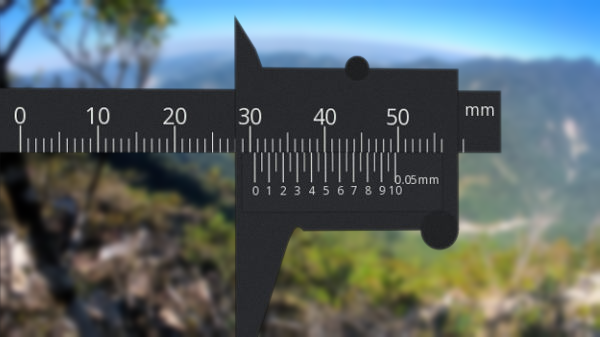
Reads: 30.6; mm
